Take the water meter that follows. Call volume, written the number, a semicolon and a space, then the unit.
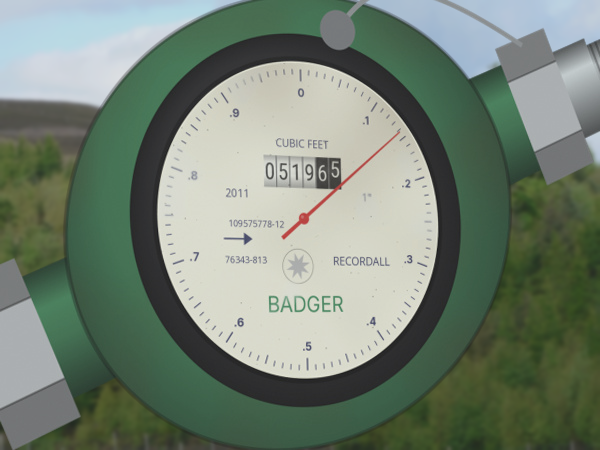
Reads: 51965.14; ft³
